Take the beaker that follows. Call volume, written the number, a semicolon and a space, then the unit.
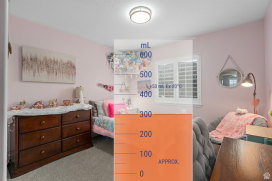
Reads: 300; mL
